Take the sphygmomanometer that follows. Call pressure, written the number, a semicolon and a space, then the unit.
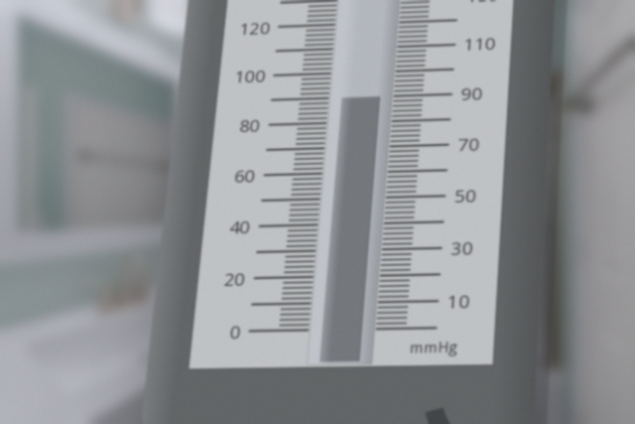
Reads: 90; mmHg
